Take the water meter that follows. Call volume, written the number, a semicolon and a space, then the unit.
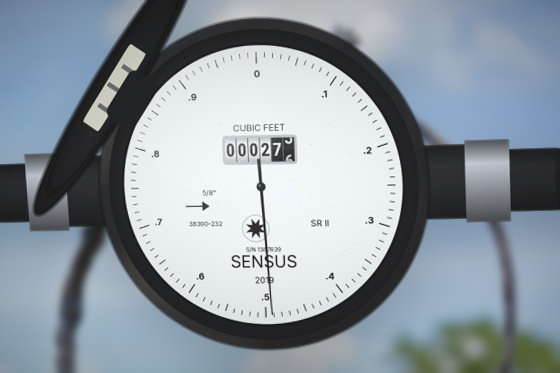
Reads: 275.49; ft³
